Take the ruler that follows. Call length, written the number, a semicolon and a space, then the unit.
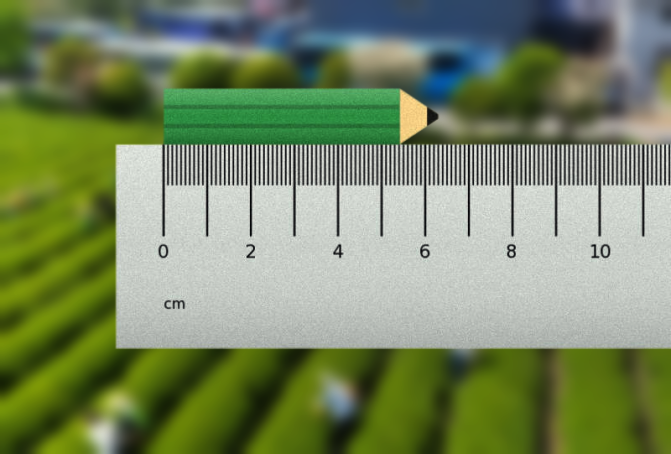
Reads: 6.3; cm
